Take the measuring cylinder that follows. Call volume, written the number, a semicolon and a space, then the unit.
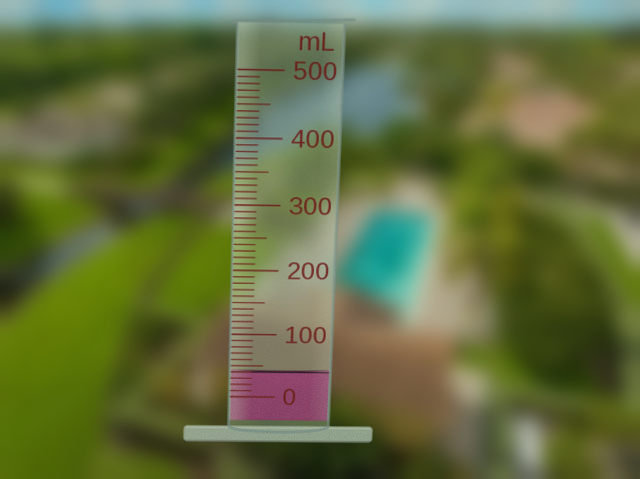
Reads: 40; mL
